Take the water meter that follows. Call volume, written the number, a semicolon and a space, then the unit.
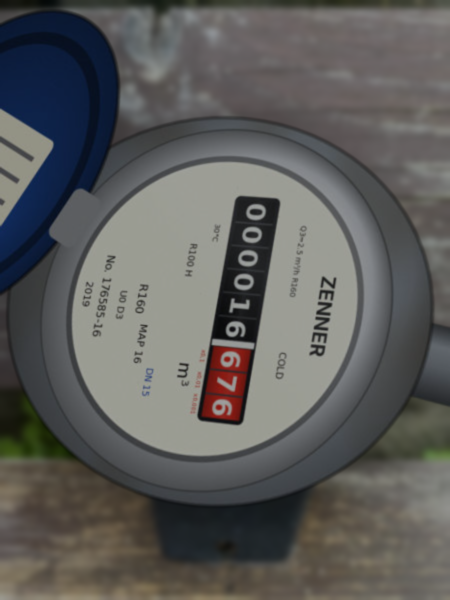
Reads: 16.676; m³
